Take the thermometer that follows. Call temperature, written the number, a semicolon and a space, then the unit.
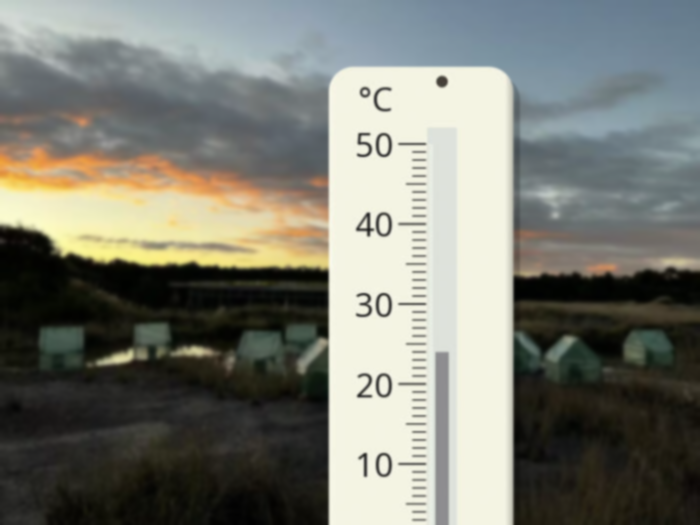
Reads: 24; °C
